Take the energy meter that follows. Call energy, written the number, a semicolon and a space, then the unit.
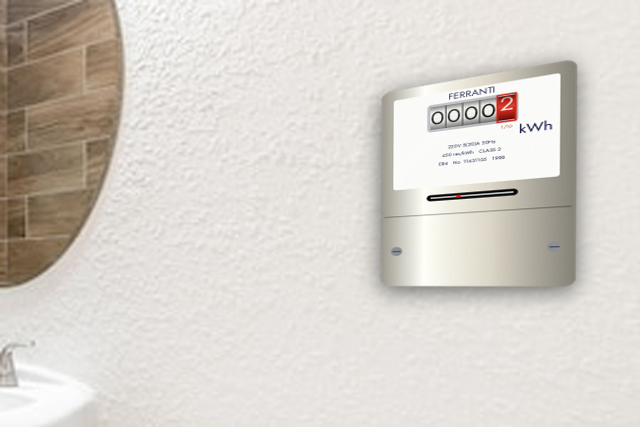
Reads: 0.2; kWh
